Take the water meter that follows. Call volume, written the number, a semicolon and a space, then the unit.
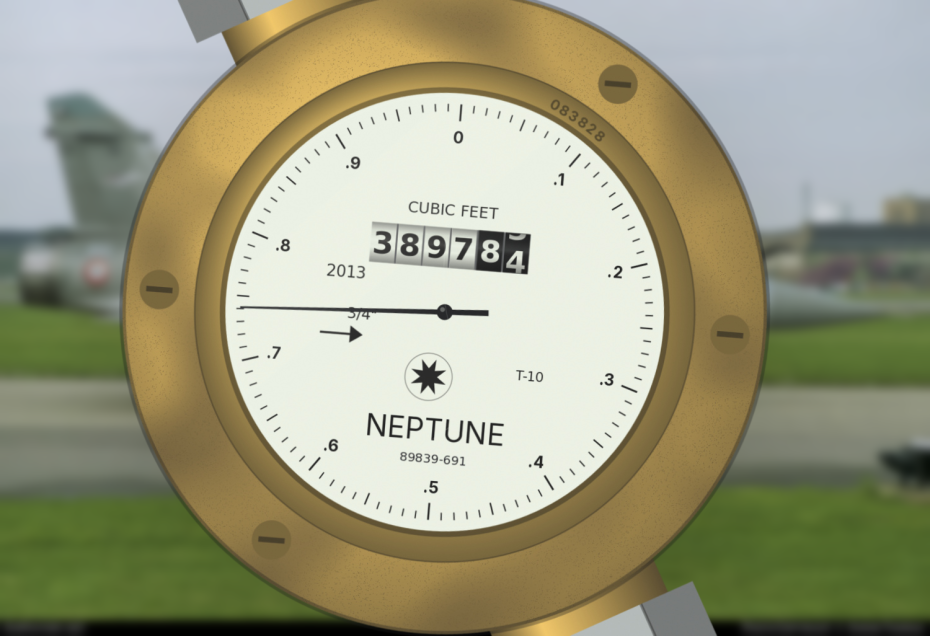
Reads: 389783.74; ft³
